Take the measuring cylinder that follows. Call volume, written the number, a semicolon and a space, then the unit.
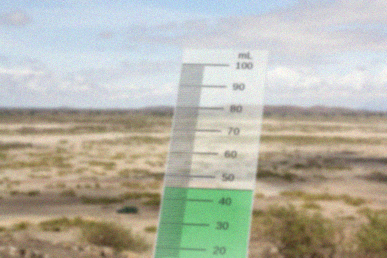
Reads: 45; mL
